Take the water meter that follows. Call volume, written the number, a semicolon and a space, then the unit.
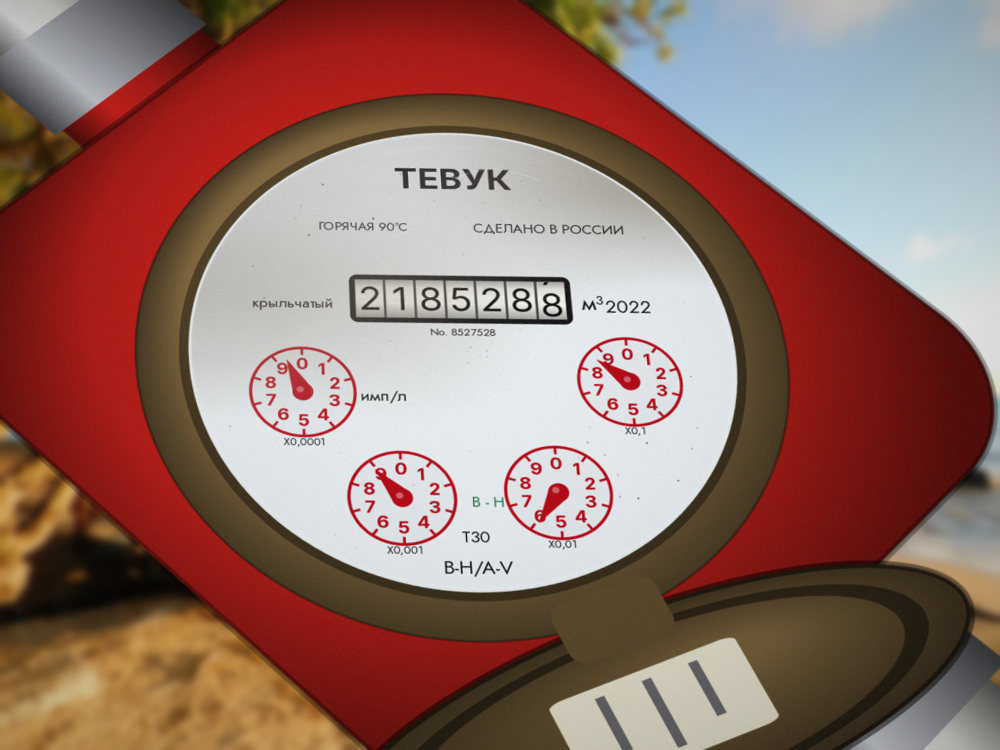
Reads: 2185287.8589; m³
